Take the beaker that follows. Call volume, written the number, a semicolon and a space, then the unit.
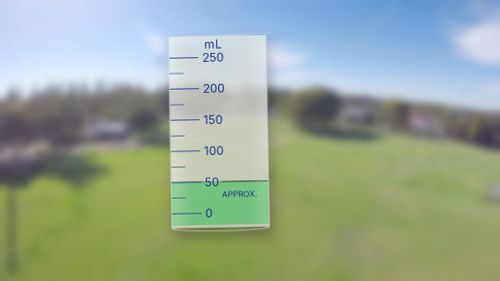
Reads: 50; mL
